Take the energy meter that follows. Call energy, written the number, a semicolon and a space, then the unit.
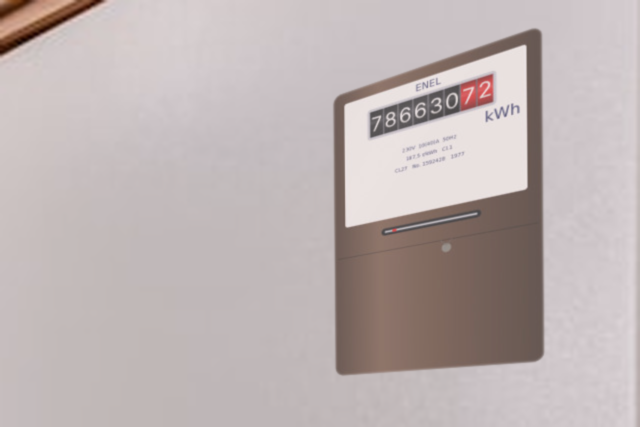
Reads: 786630.72; kWh
